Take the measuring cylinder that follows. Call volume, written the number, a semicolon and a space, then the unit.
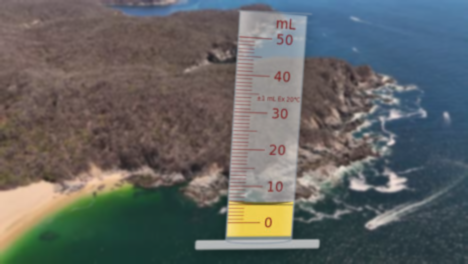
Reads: 5; mL
